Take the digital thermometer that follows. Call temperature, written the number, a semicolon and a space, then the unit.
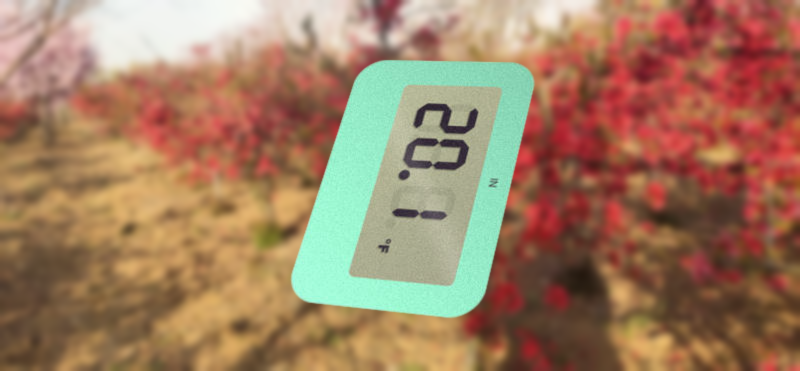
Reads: 20.1; °F
